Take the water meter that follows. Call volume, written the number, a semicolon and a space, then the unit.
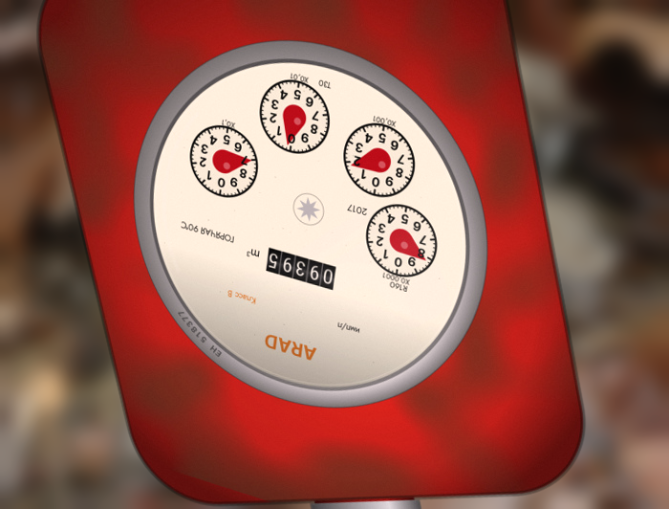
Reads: 9395.7018; m³
